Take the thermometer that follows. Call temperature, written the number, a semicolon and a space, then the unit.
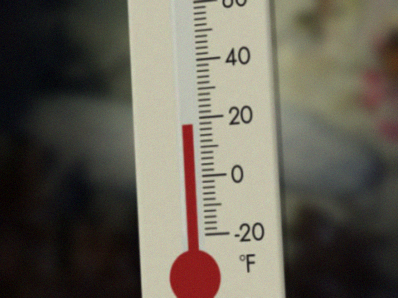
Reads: 18; °F
